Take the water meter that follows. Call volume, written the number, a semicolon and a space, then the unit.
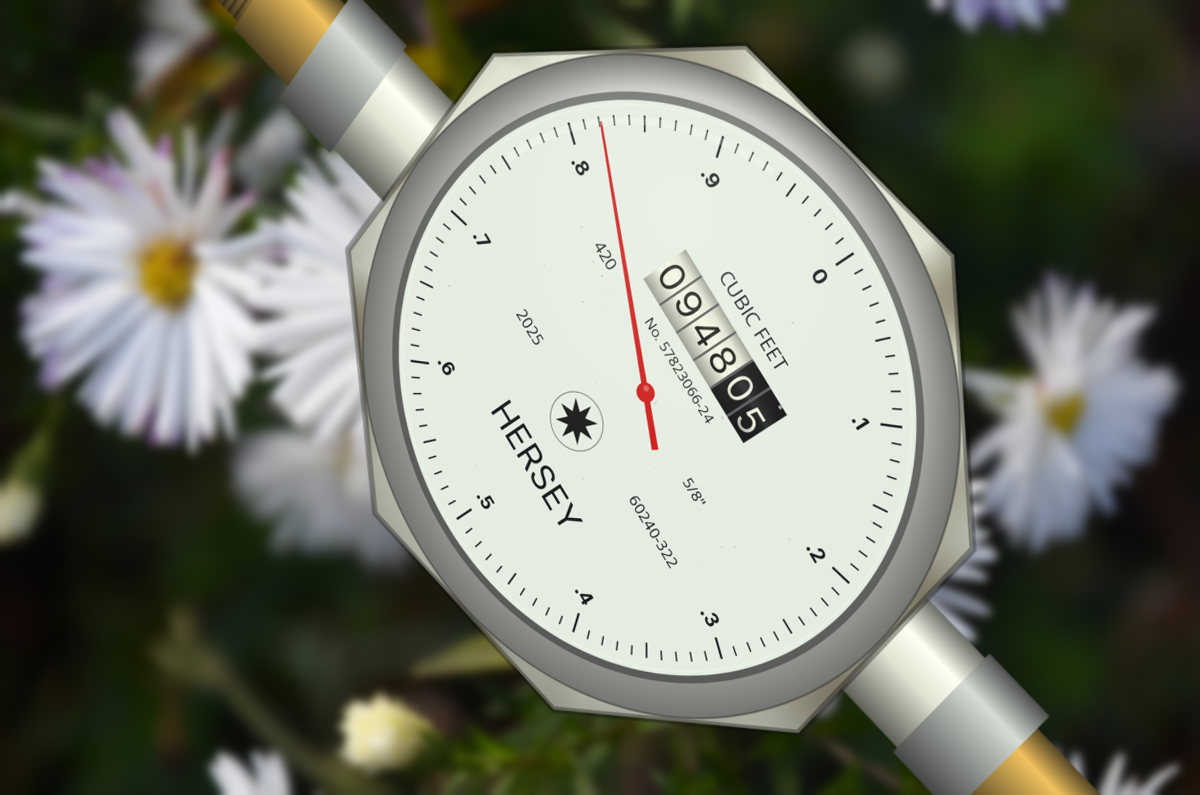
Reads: 94804.82; ft³
